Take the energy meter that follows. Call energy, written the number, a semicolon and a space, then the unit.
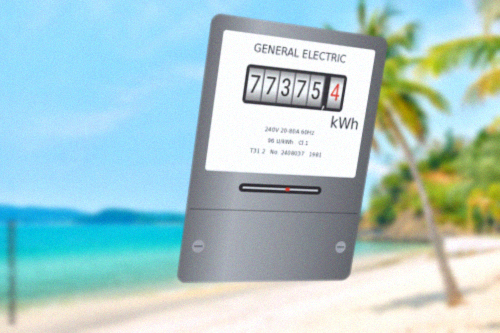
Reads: 77375.4; kWh
